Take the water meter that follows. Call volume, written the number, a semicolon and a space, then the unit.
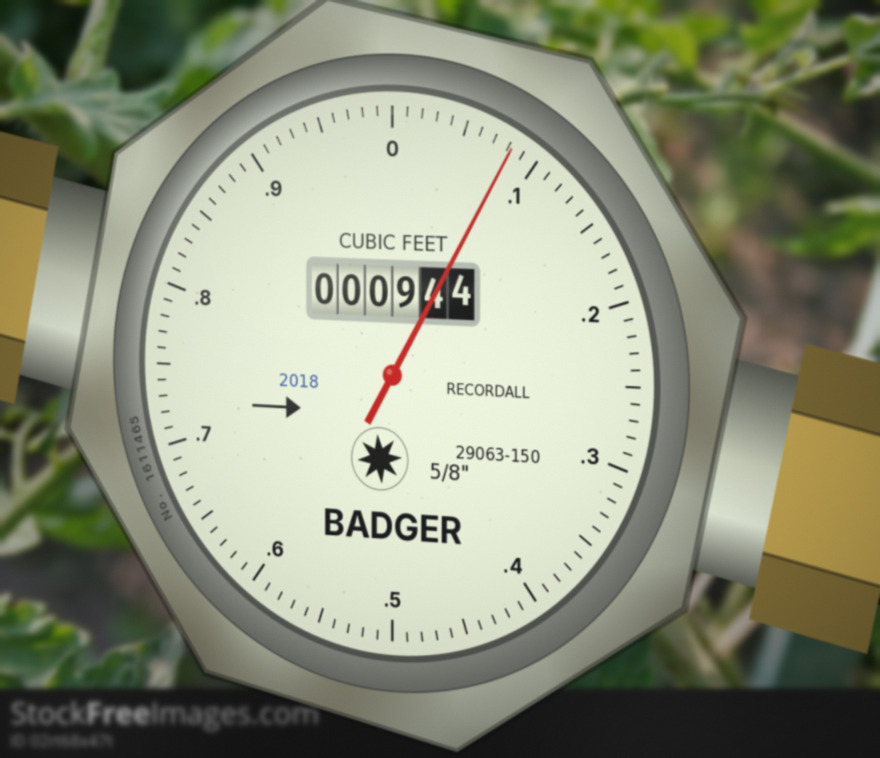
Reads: 944.08; ft³
